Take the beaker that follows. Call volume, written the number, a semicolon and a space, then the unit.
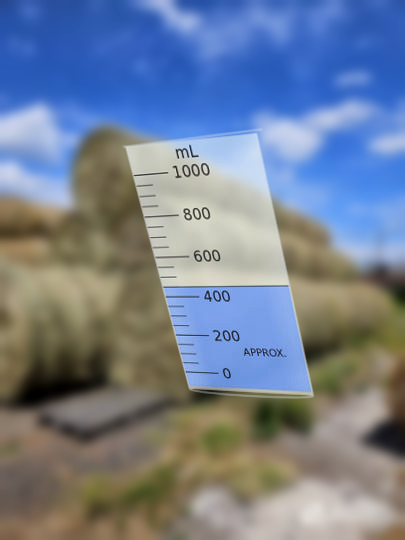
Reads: 450; mL
